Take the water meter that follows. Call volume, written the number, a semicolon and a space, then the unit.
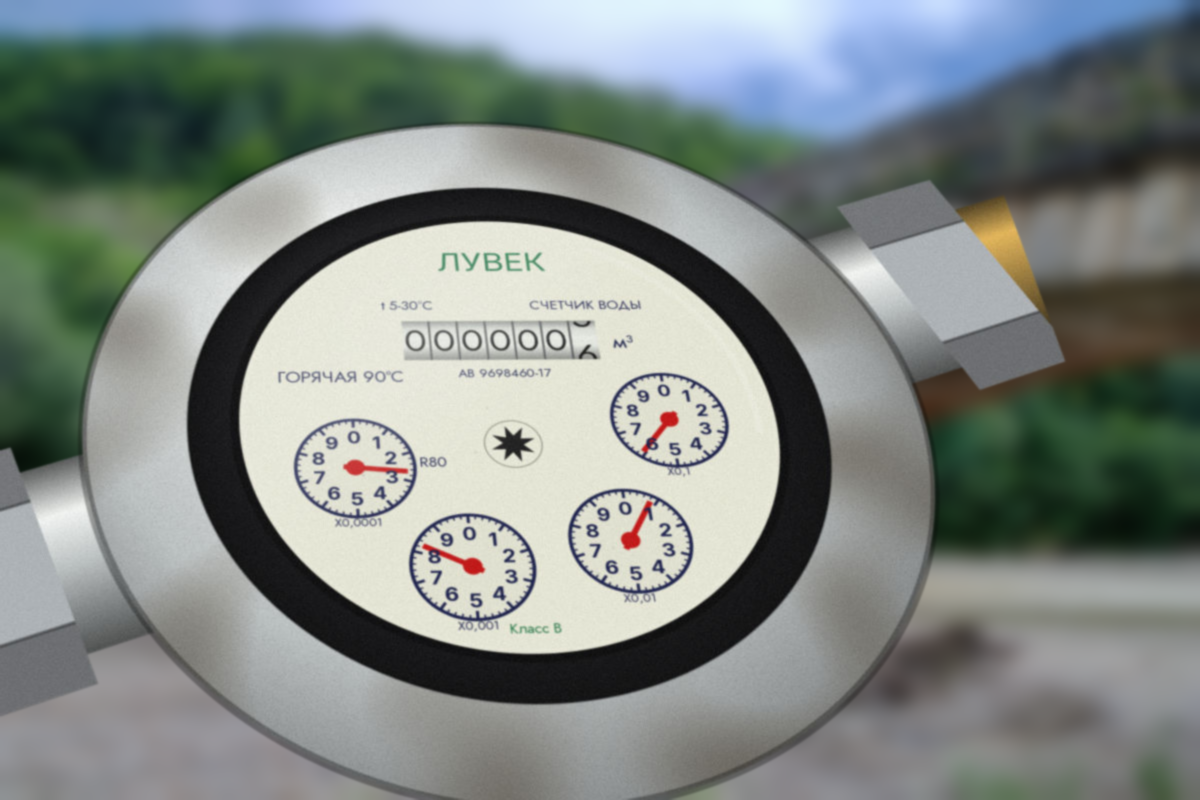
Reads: 5.6082; m³
